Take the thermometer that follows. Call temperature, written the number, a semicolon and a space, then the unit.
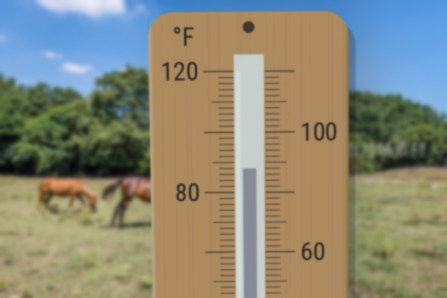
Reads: 88; °F
